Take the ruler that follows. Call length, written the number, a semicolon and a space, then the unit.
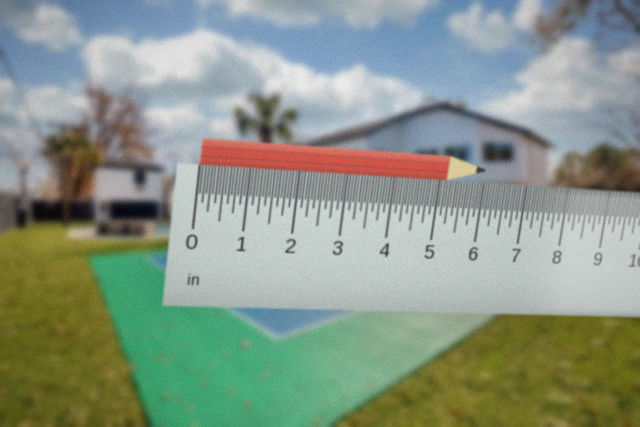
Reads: 6; in
